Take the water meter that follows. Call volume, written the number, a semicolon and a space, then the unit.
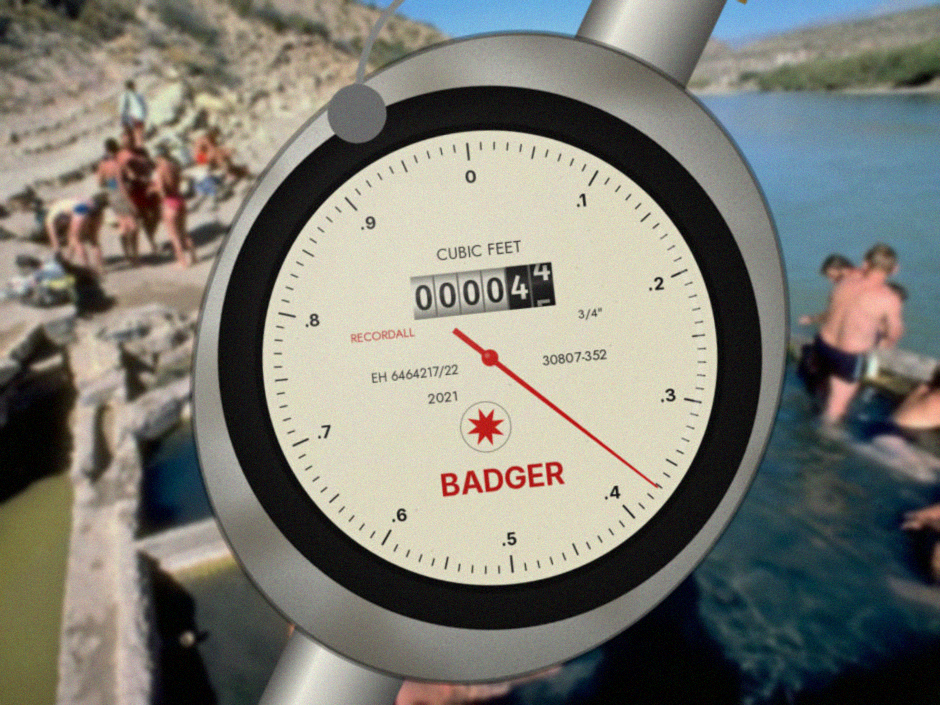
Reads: 44.37; ft³
